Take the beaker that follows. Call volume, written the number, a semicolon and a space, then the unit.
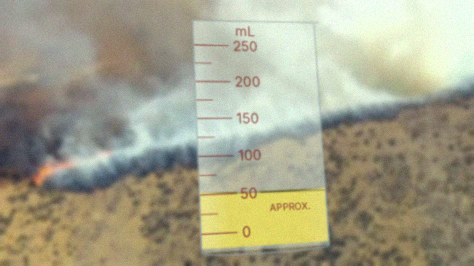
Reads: 50; mL
